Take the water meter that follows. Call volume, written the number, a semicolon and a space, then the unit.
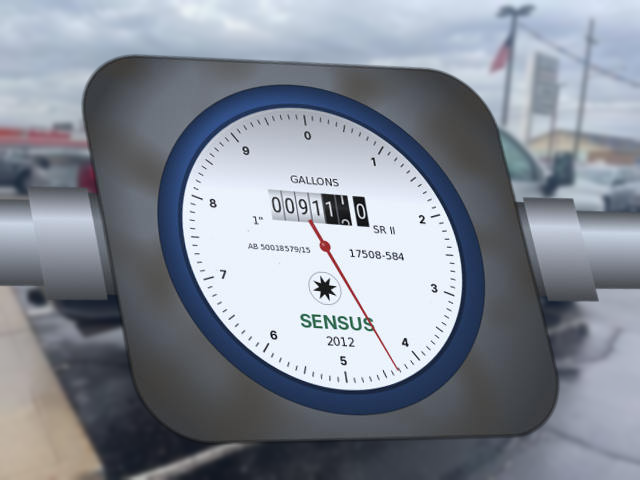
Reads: 91114.3; gal
